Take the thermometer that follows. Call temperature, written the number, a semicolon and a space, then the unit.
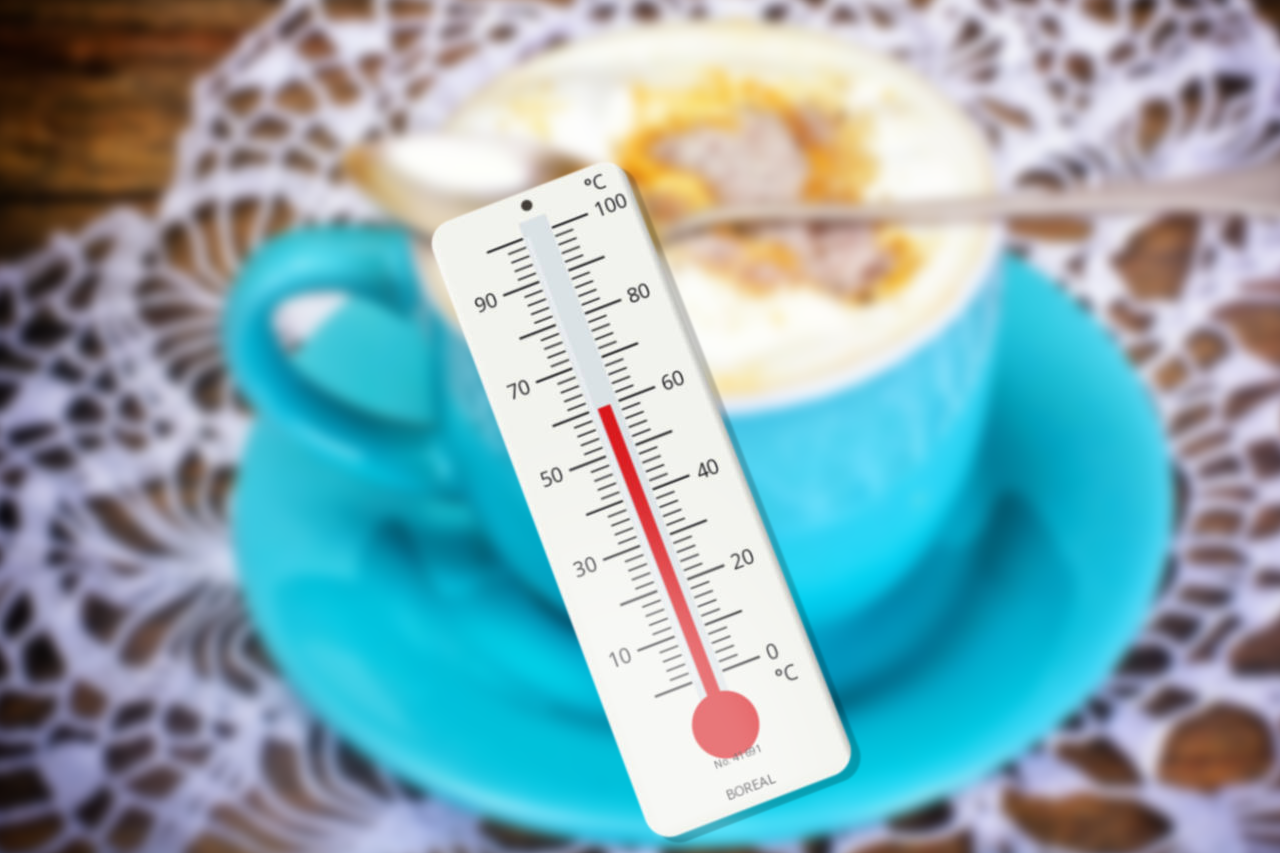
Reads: 60; °C
